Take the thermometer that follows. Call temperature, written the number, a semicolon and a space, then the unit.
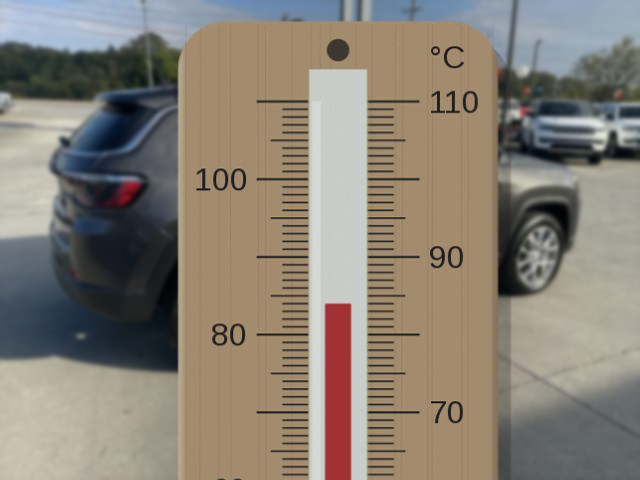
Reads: 84; °C
